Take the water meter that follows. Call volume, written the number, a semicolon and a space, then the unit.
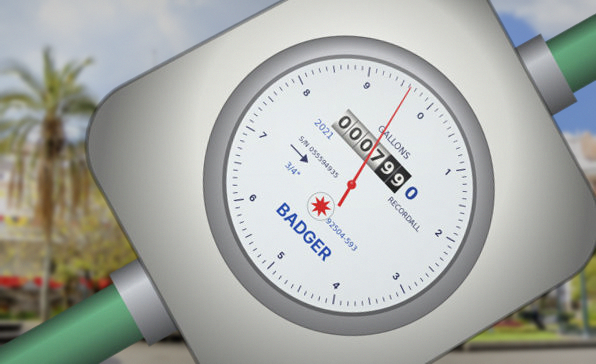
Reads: 7989.6; gal
